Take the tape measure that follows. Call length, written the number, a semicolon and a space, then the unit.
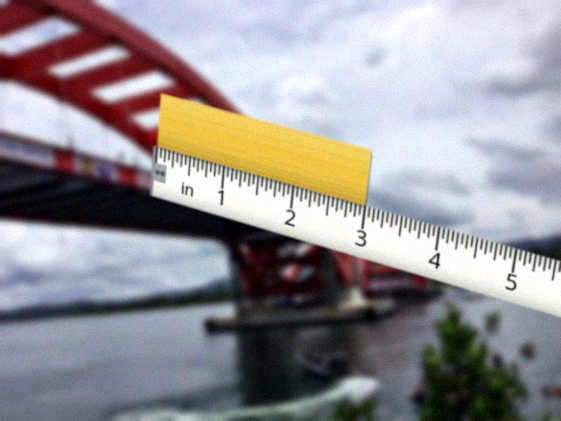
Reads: 3; in
